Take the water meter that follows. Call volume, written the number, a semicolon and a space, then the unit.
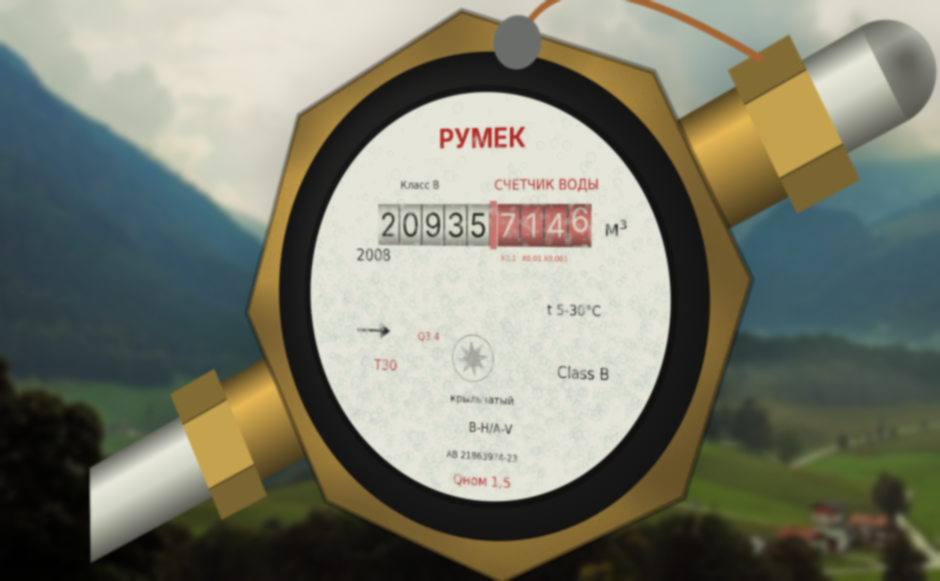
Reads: 20935.7146; m³
